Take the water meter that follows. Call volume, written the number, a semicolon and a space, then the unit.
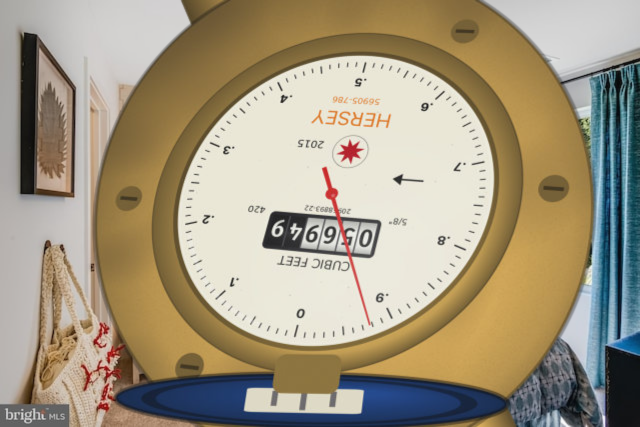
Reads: 56948.92; ft³
